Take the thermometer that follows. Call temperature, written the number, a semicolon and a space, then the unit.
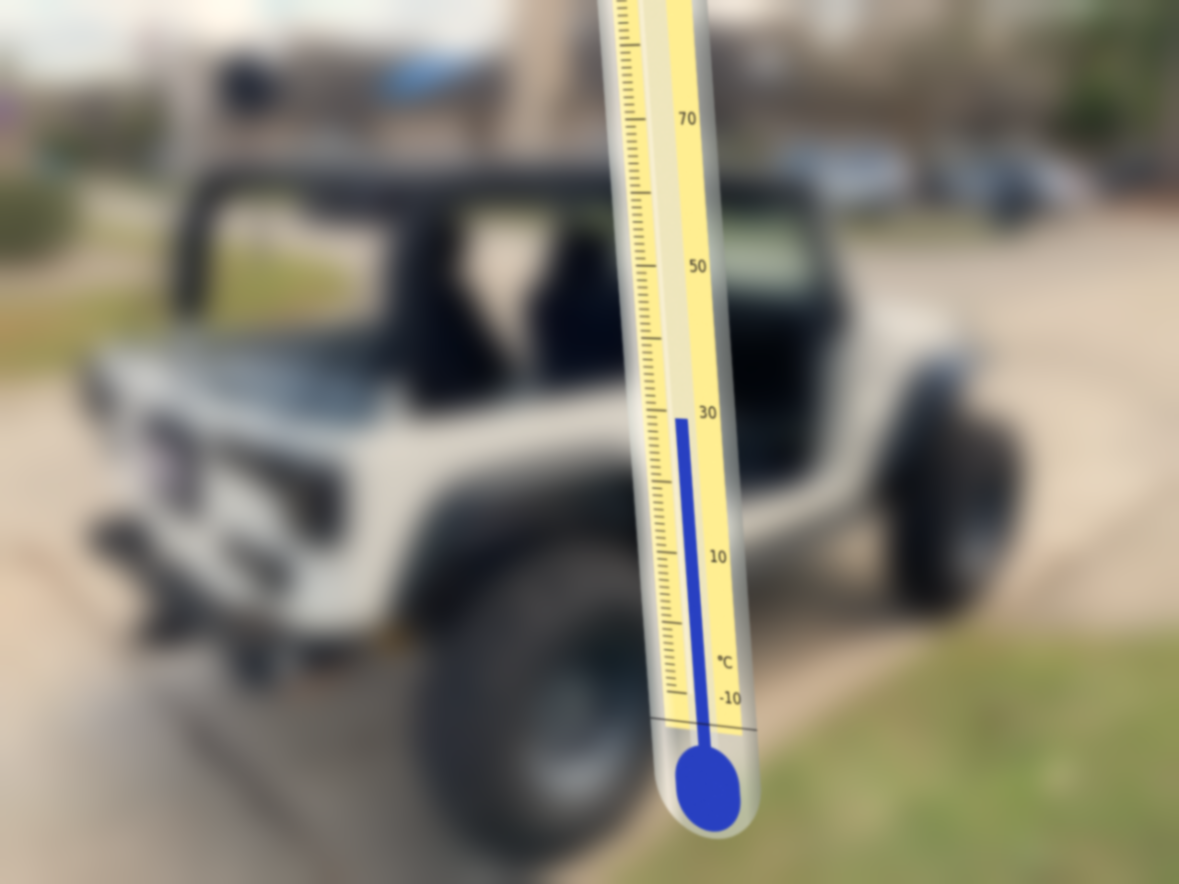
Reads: 29; °C
